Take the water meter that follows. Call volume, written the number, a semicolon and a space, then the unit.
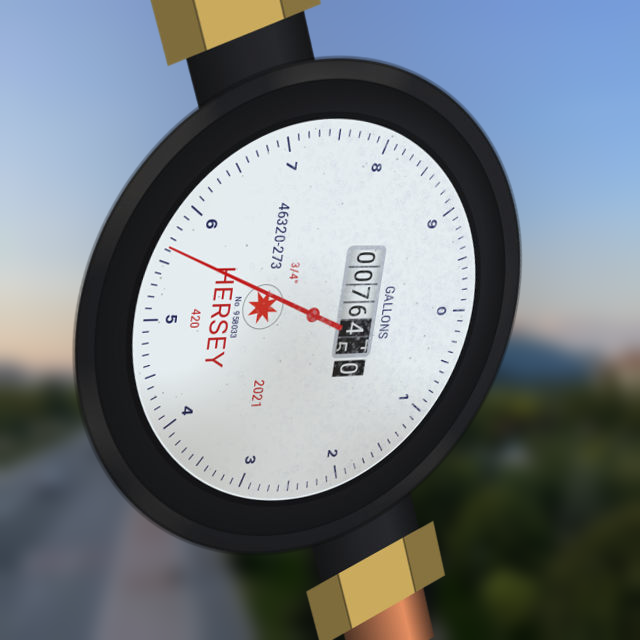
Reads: 76445.6; gal
